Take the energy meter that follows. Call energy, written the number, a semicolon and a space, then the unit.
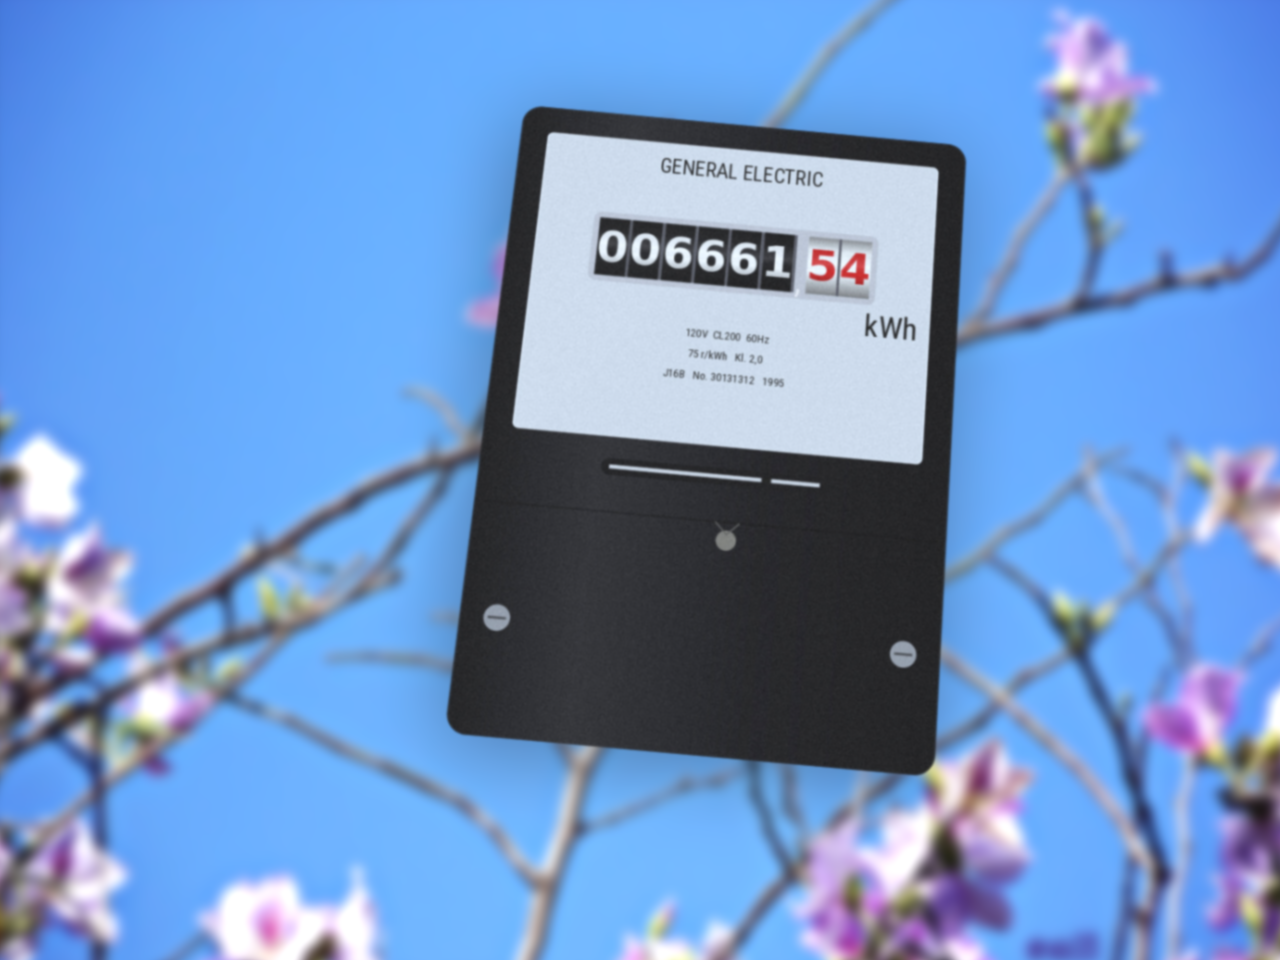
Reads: 6661.54; kWh
